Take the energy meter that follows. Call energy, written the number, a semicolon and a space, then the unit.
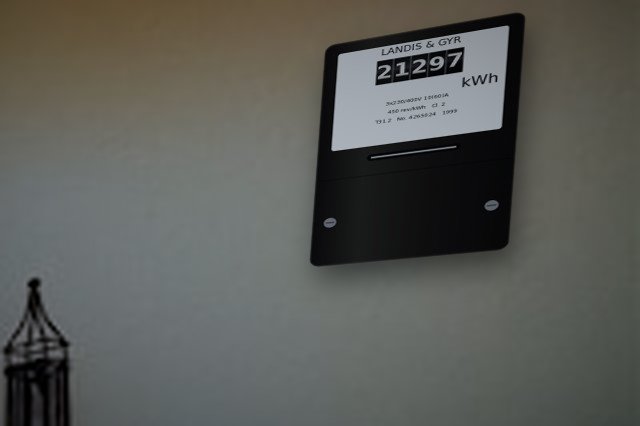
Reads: 21297; kWh
